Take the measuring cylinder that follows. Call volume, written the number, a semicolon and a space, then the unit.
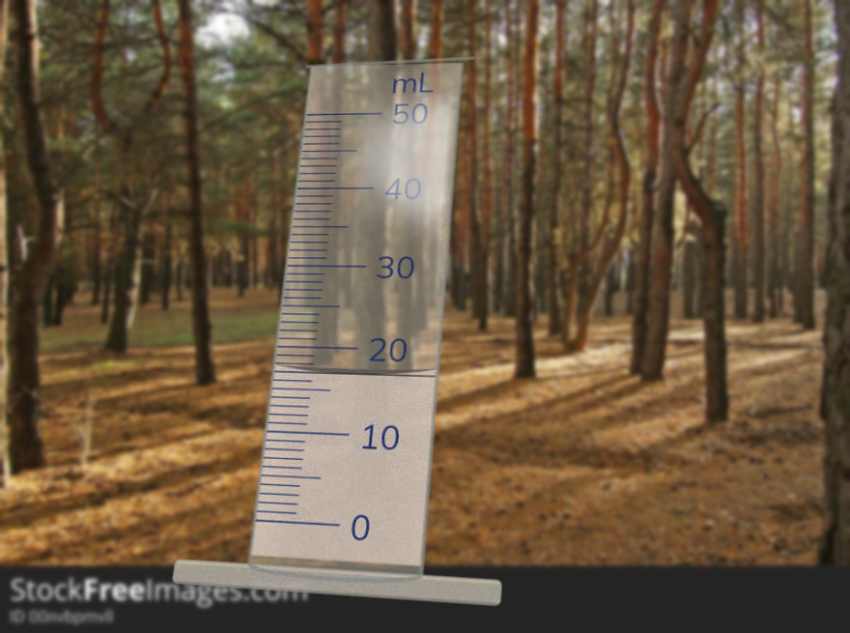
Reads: 17; mL
